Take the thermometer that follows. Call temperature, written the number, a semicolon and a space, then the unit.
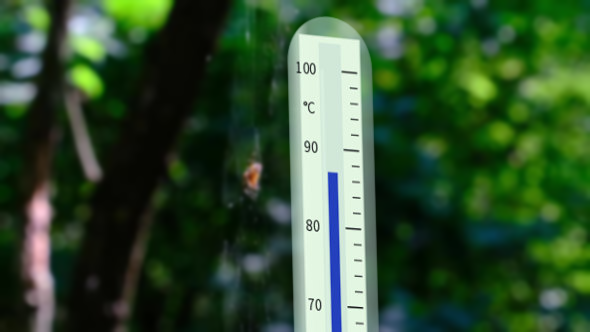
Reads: 87; °C
